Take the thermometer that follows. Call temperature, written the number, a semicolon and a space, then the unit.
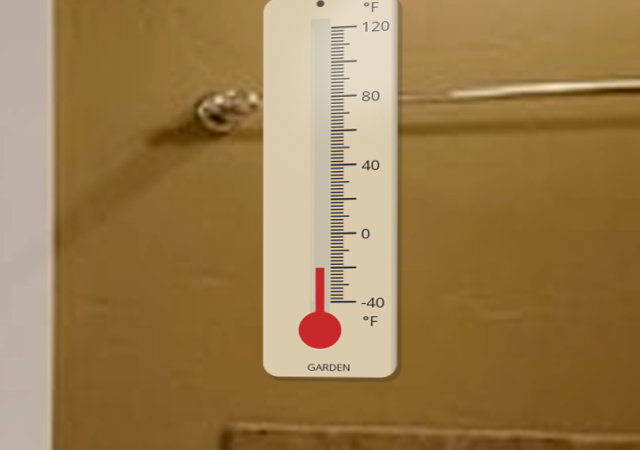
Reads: -20; °F
